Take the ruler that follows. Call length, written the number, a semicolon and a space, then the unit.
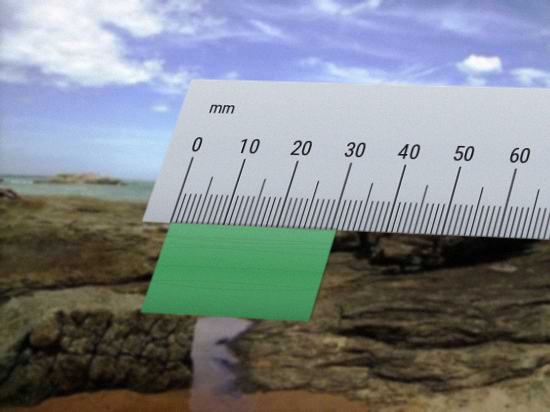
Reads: 31; mm
